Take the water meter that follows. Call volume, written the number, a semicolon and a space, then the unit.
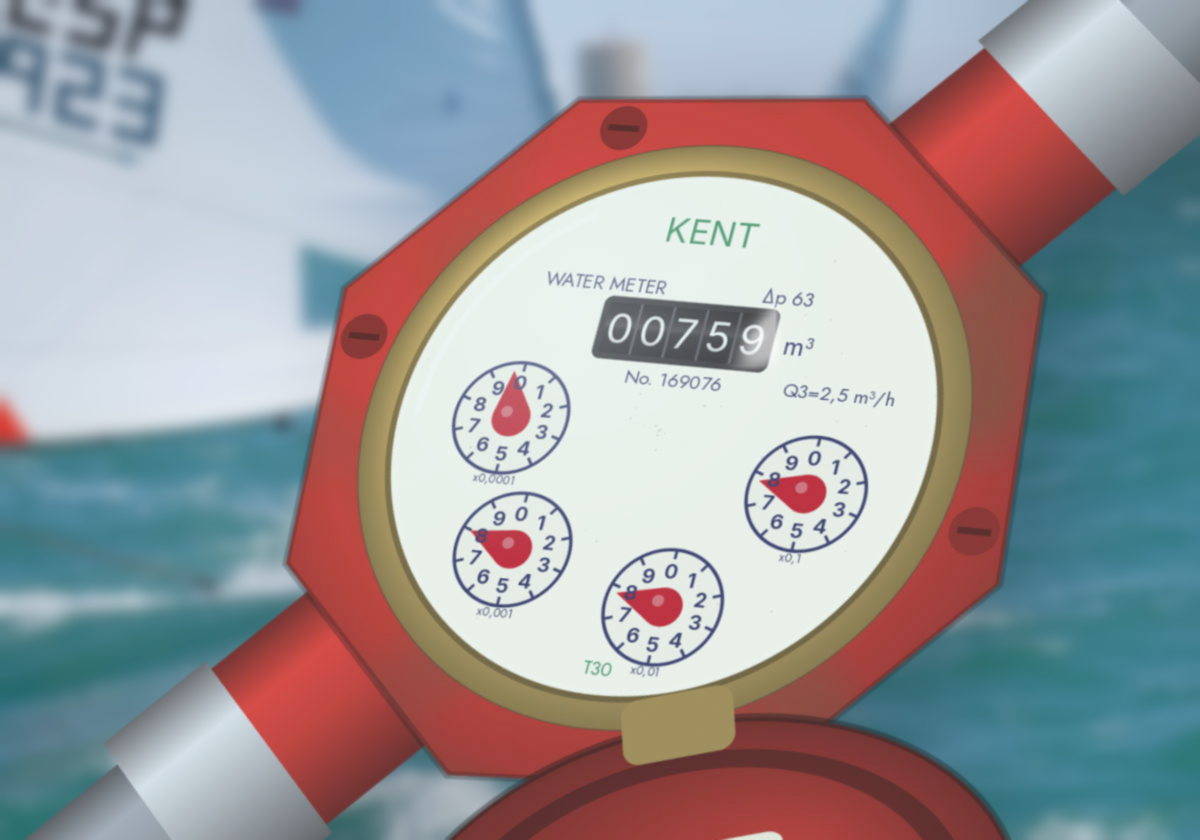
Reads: 759.7779; m³
